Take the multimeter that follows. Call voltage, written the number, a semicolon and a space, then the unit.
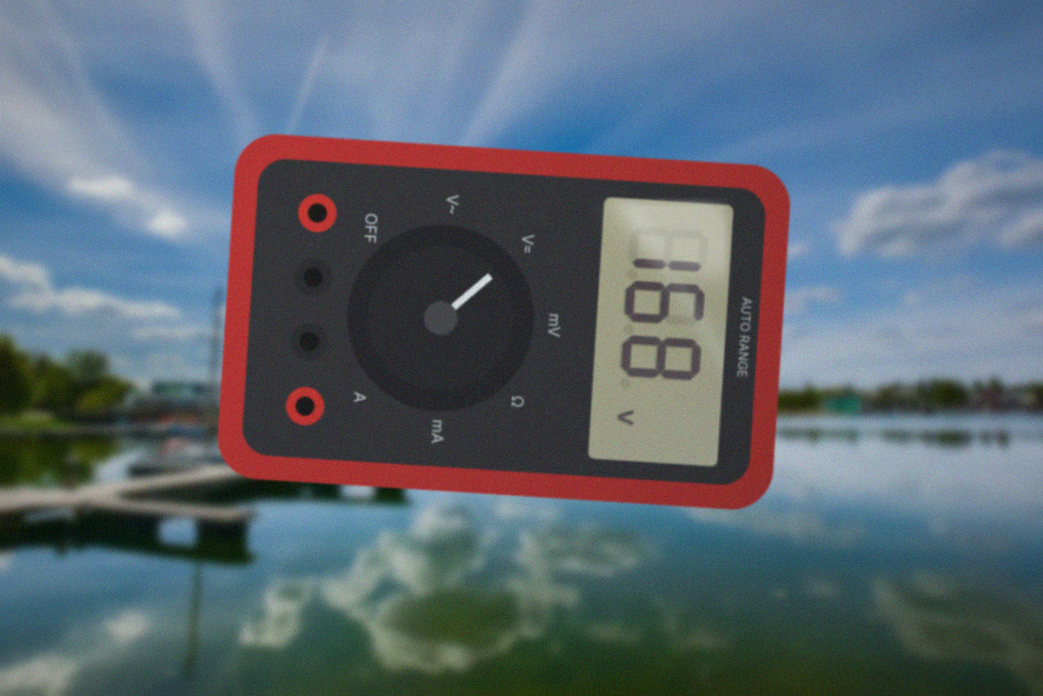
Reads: 168; V
